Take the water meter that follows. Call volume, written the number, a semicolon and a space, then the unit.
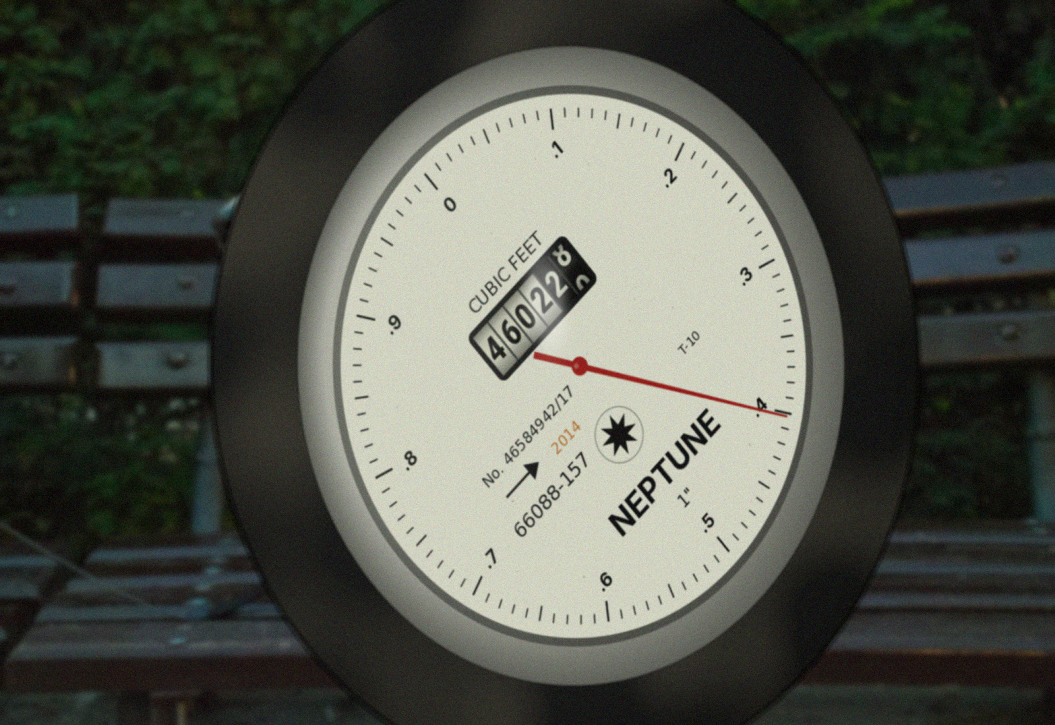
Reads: 460228.40; ft³
